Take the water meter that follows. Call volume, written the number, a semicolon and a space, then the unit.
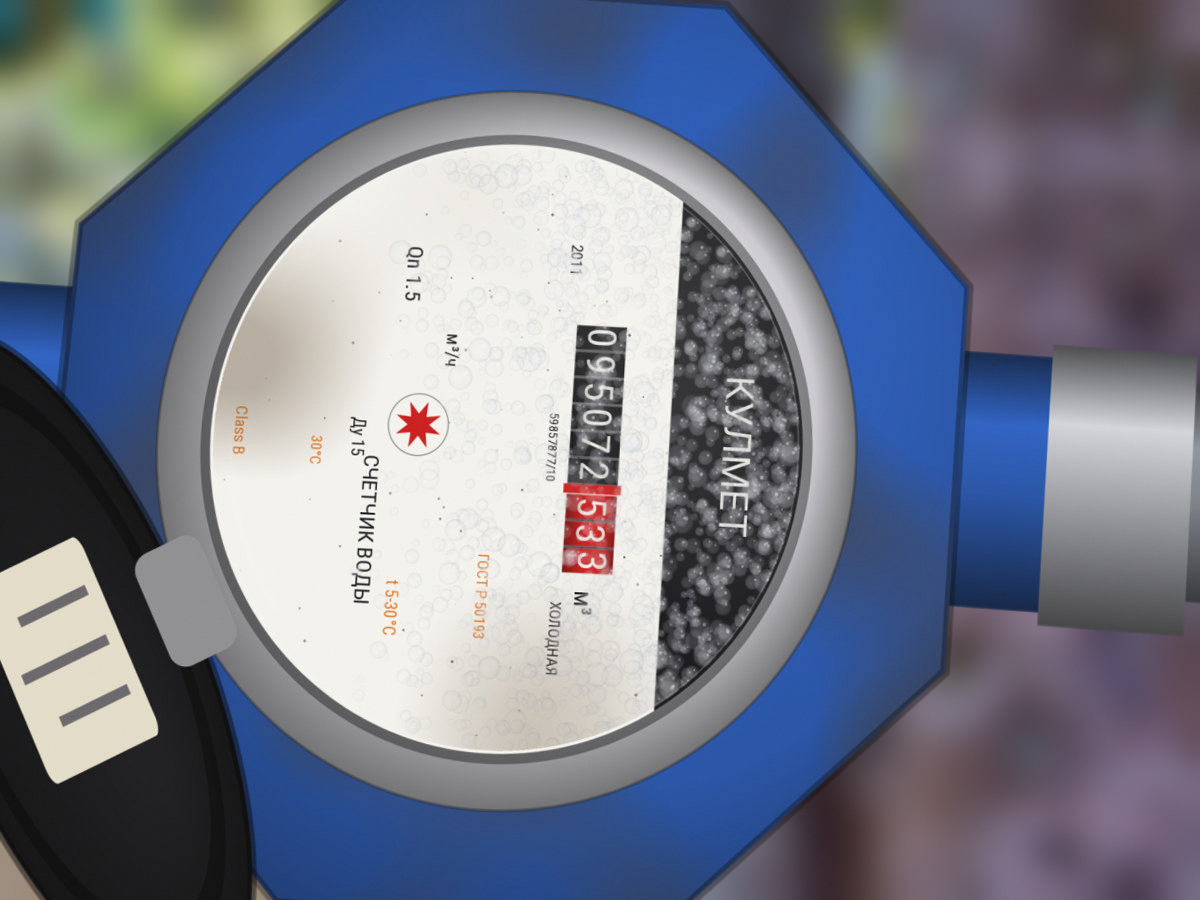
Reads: 95072.533; m³
